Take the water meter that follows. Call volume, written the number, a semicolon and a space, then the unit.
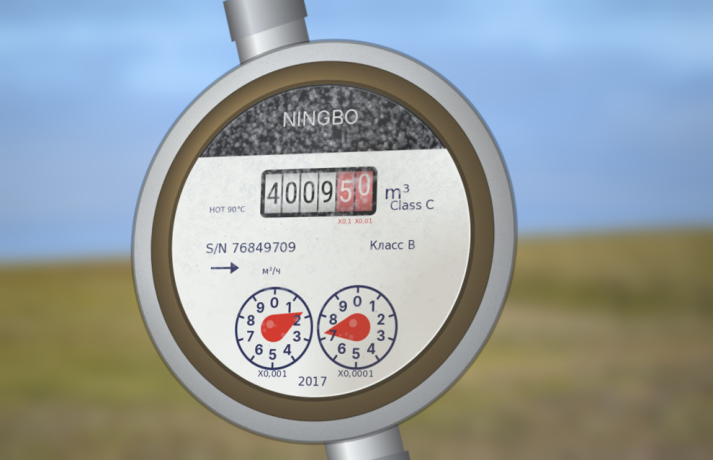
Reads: 4009.5017; m³
